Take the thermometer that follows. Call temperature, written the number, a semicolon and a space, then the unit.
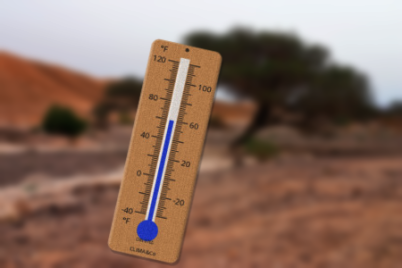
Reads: 60; °F
